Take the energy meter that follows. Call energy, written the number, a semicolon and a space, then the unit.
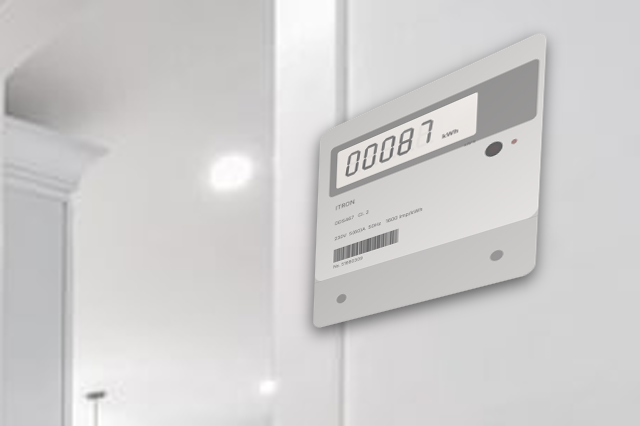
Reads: 87; kWh
